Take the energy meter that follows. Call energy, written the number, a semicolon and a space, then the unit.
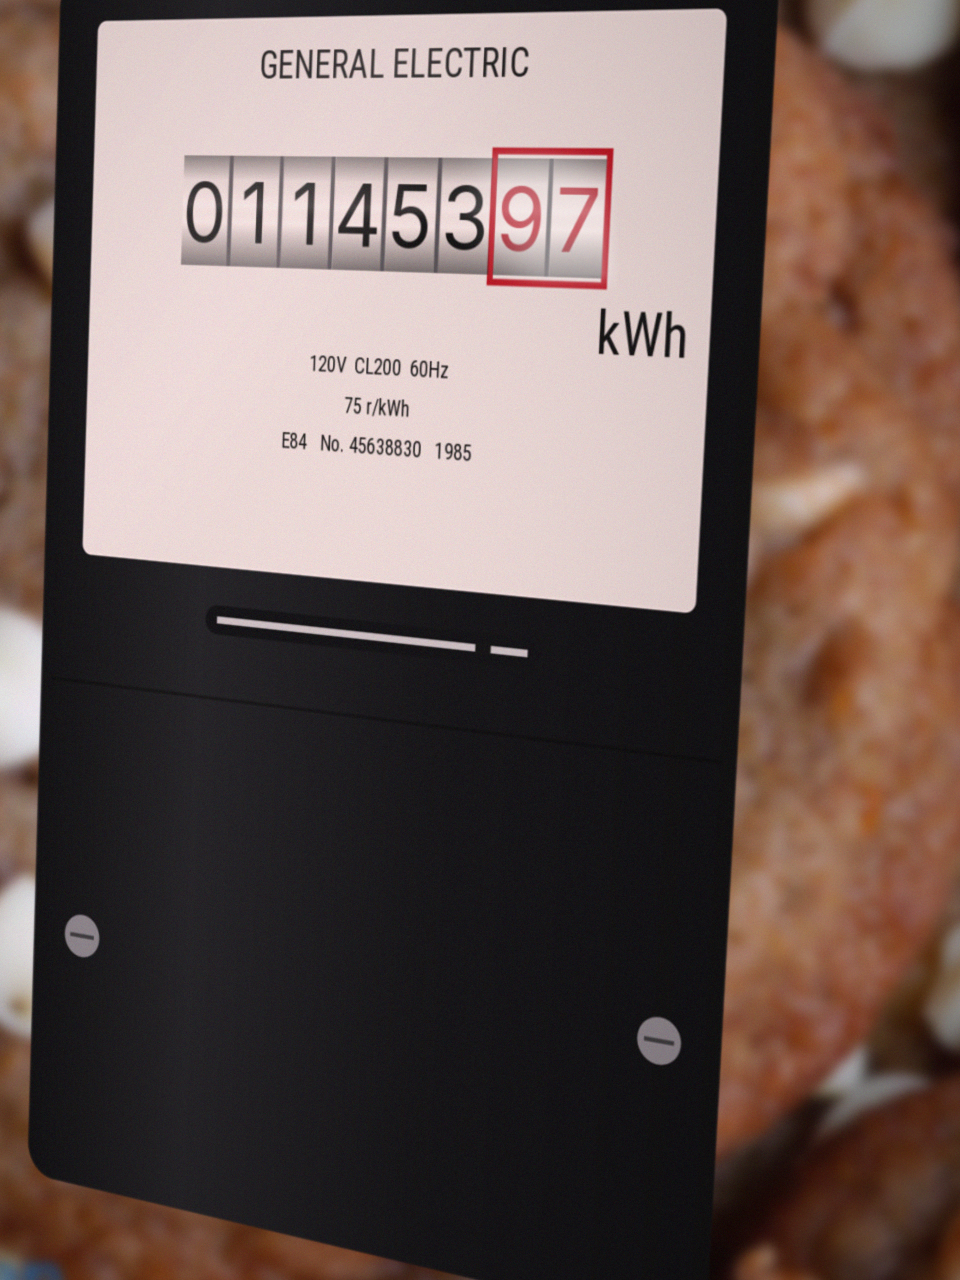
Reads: 11453.97; kWh
